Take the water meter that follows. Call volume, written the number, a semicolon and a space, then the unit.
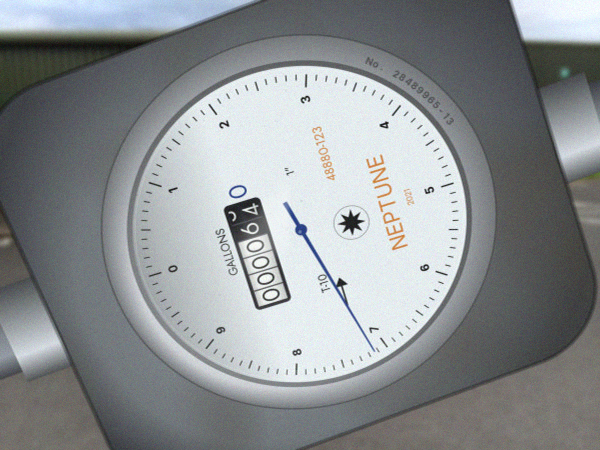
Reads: 637.1; gal
